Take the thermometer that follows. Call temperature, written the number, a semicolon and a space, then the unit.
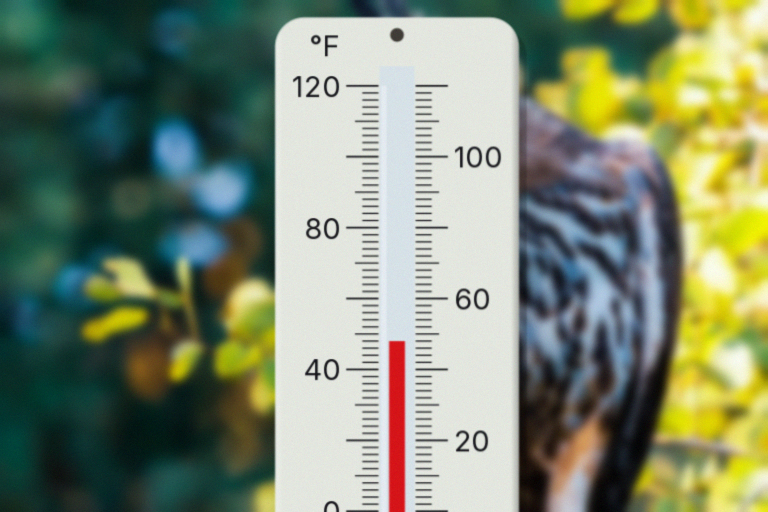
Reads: 48; °F
